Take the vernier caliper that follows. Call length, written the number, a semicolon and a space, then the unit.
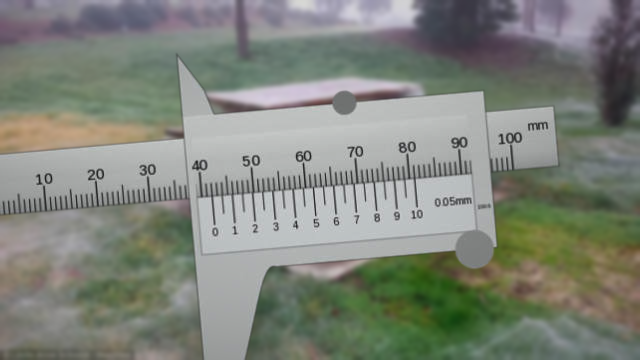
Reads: 42.0; mm
